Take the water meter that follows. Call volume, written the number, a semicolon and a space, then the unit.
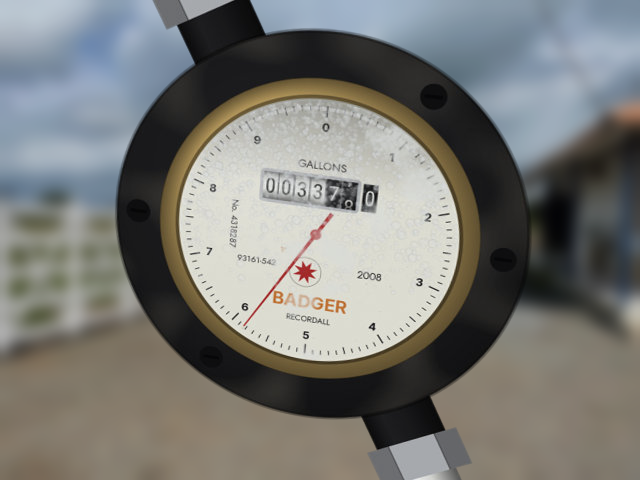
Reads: 33775.8; gal
